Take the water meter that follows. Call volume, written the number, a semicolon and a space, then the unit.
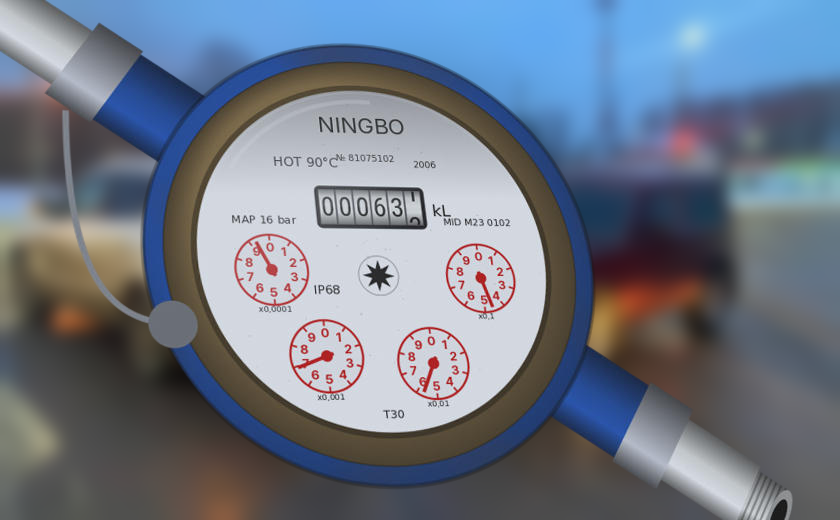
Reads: 631.4569; kL
